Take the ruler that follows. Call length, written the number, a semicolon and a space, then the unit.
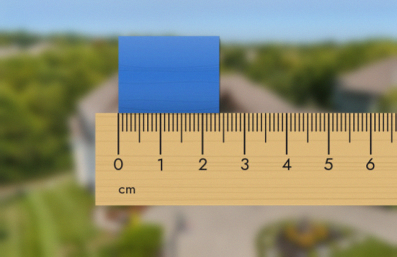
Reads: 2.4; cm
